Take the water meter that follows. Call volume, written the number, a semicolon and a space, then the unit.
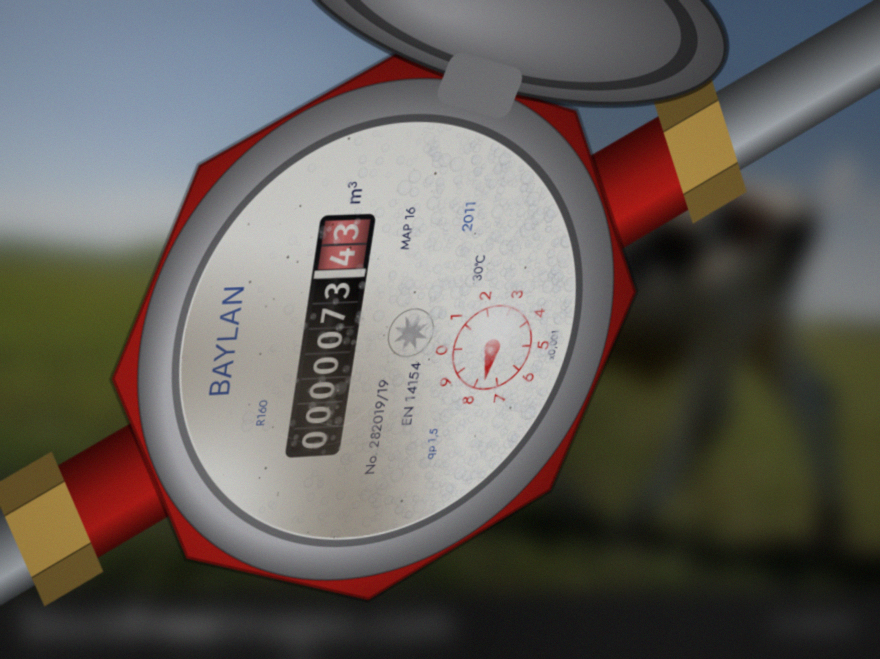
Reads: 73.437; m³
